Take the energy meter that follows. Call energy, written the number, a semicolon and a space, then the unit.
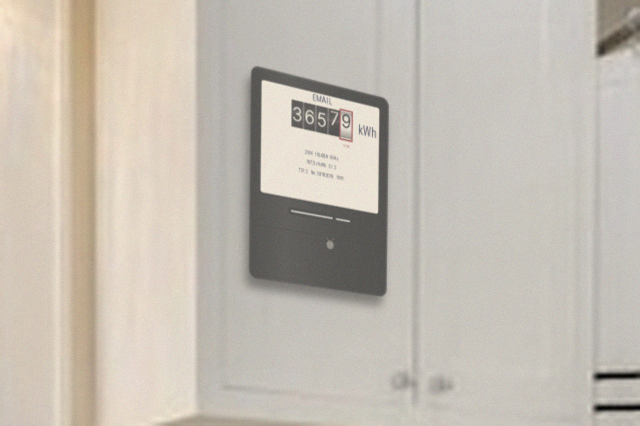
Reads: 3657.9; kWh
